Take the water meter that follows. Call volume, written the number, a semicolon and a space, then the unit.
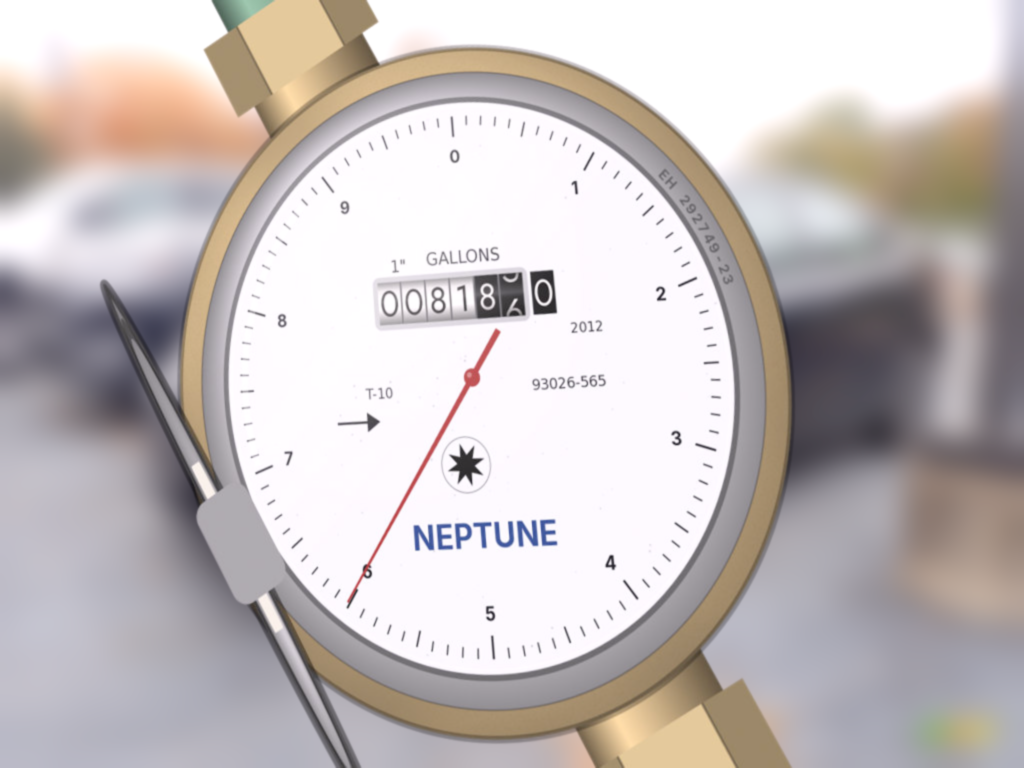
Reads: 81856.0; gal
